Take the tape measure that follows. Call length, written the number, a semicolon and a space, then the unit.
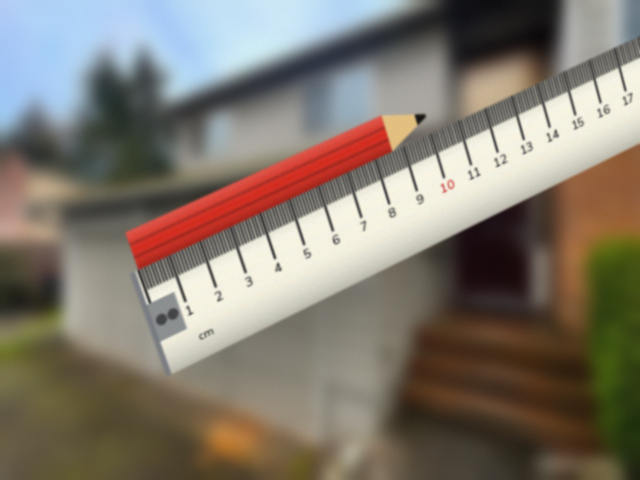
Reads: 10; cm
